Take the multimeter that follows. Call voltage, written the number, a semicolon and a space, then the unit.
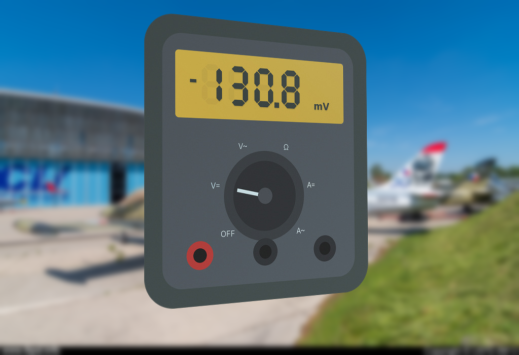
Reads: -130.8; mV
